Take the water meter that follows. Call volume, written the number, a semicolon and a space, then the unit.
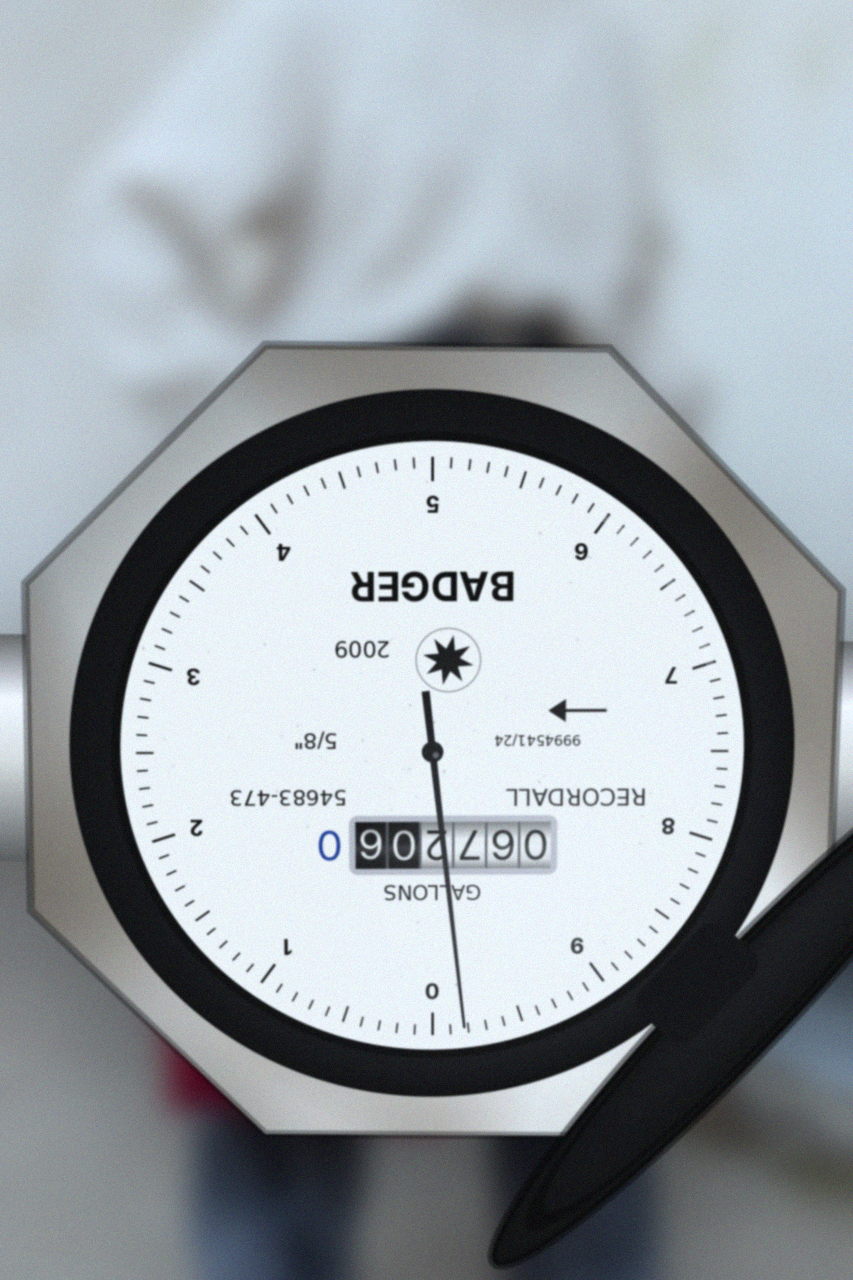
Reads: 672059.8; gal
